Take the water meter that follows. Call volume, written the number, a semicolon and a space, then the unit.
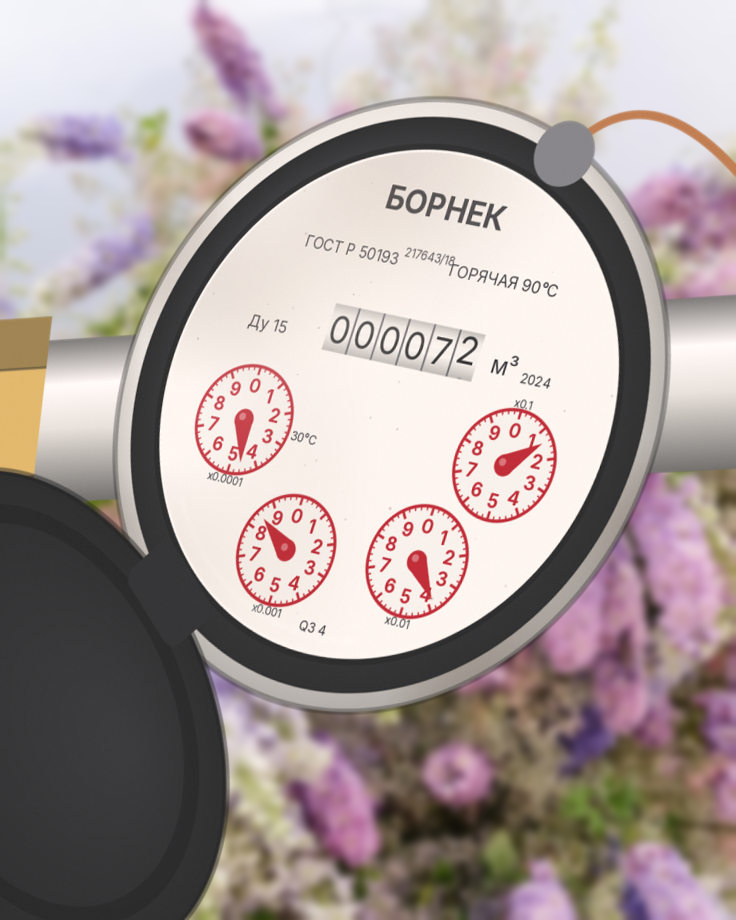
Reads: 72.1384; m³
